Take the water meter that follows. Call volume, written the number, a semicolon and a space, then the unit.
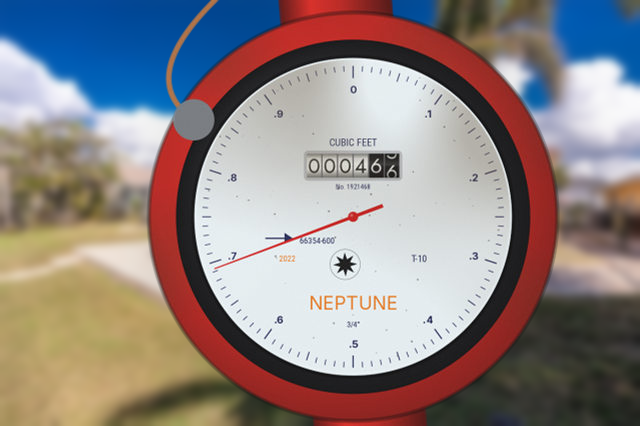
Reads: 465.69; ft³
